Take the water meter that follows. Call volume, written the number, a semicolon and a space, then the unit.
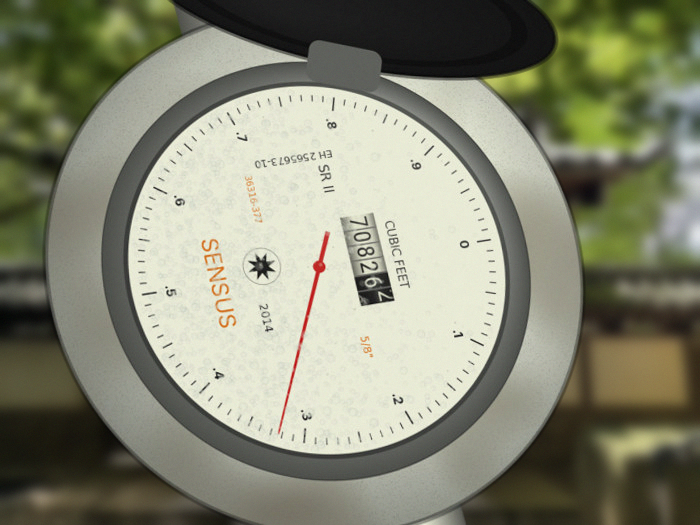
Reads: 708262.32; ft³
